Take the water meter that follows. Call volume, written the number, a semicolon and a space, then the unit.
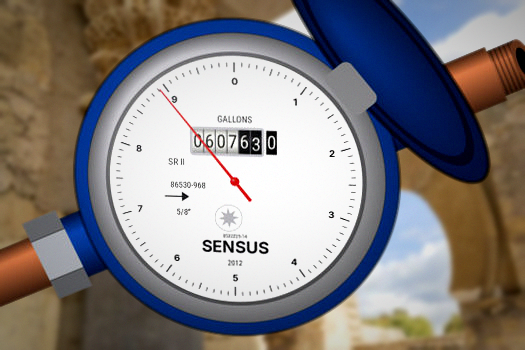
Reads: 607628.9; gal
